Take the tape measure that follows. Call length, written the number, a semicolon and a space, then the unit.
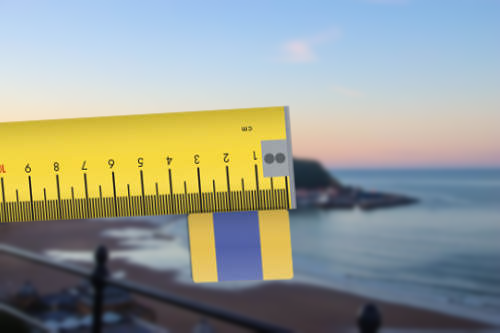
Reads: 3.5; cm
